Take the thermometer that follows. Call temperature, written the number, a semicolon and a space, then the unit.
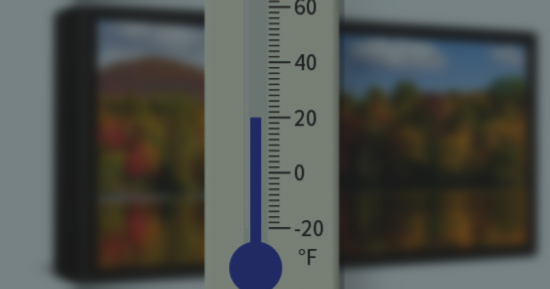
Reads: 20; °F
